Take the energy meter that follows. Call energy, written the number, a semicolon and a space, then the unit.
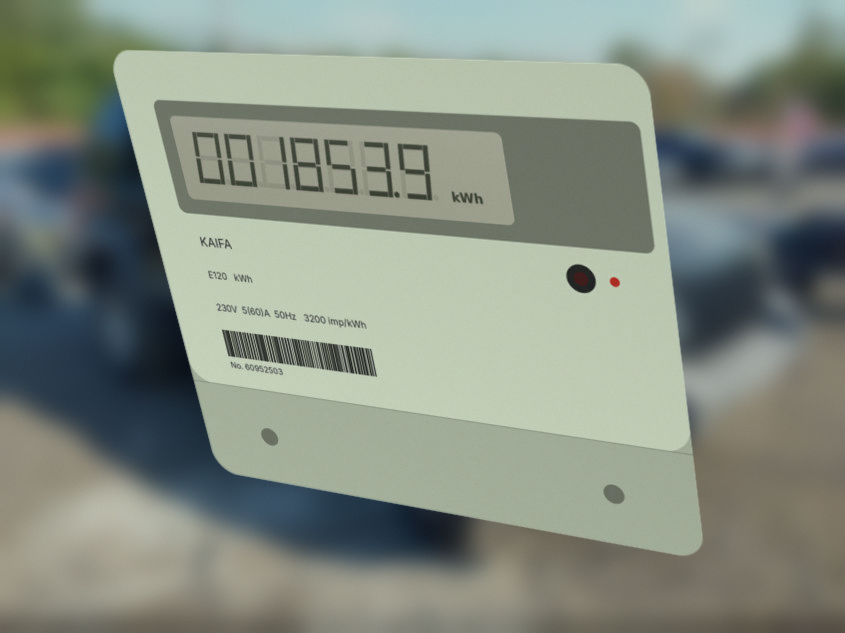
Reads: 1853.9; kWh
